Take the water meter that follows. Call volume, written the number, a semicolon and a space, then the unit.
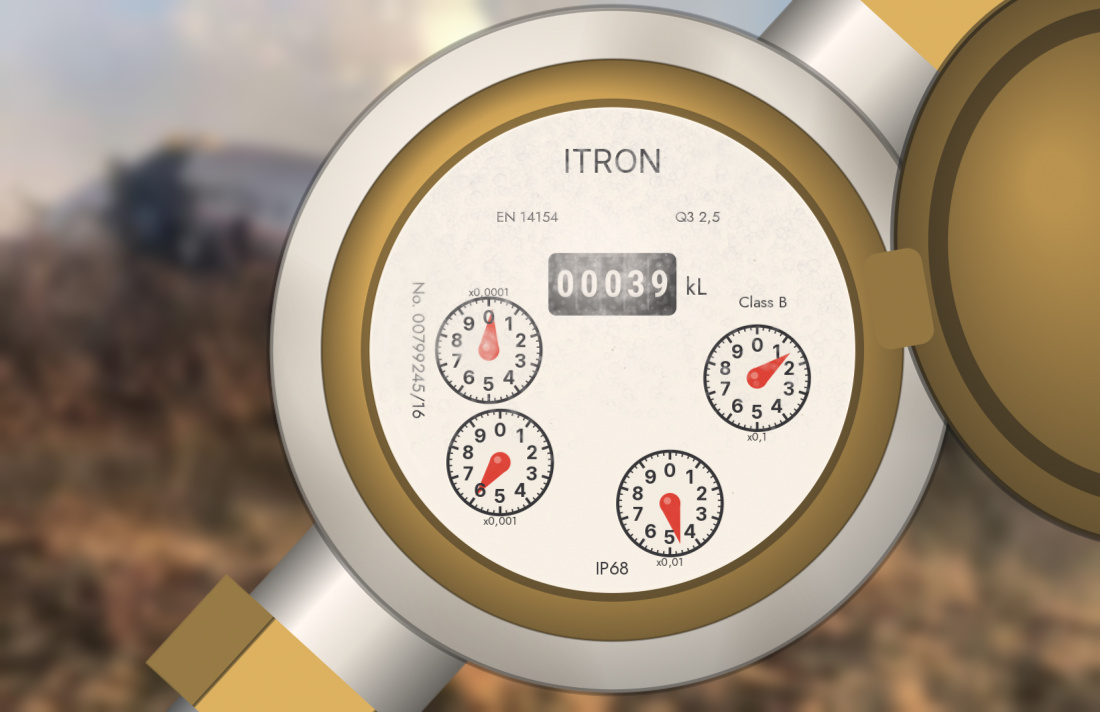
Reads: 39.1460; kL
